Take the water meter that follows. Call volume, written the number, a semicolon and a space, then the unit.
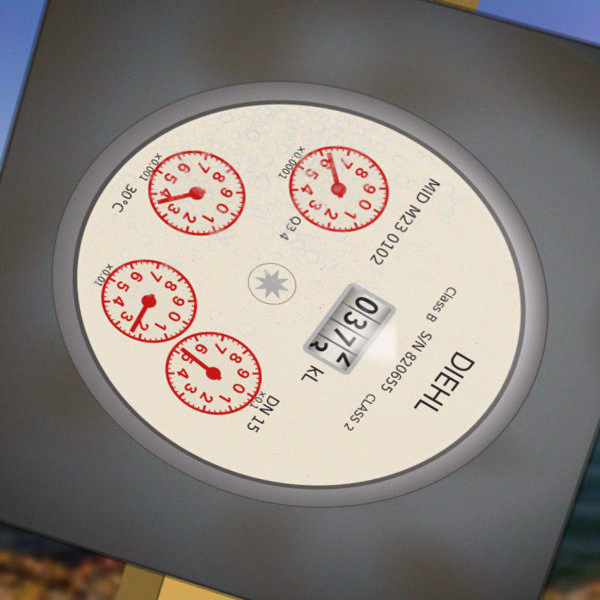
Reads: 372.5236; kL
